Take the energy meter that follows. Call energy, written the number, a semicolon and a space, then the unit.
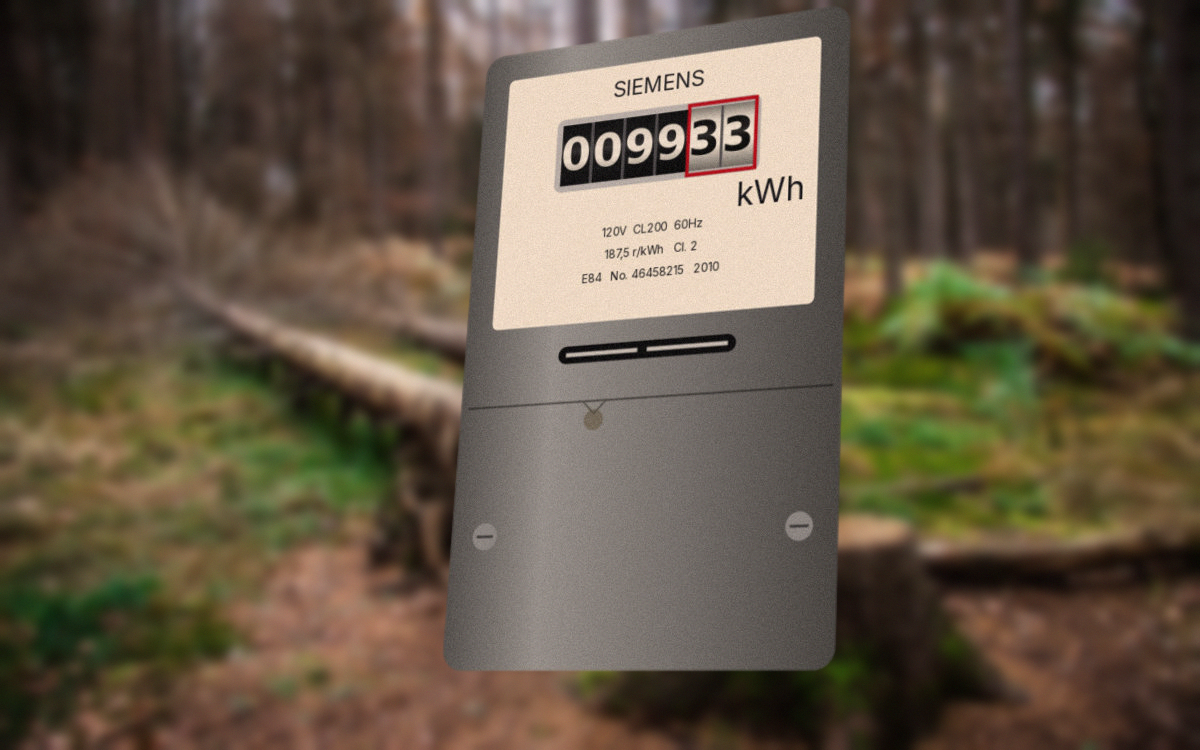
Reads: 99.33; kWh
